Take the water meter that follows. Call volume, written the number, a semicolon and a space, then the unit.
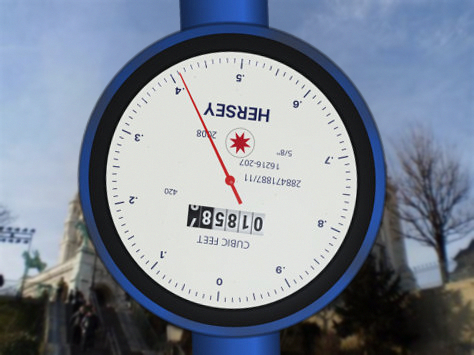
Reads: 18587.41; ft³
